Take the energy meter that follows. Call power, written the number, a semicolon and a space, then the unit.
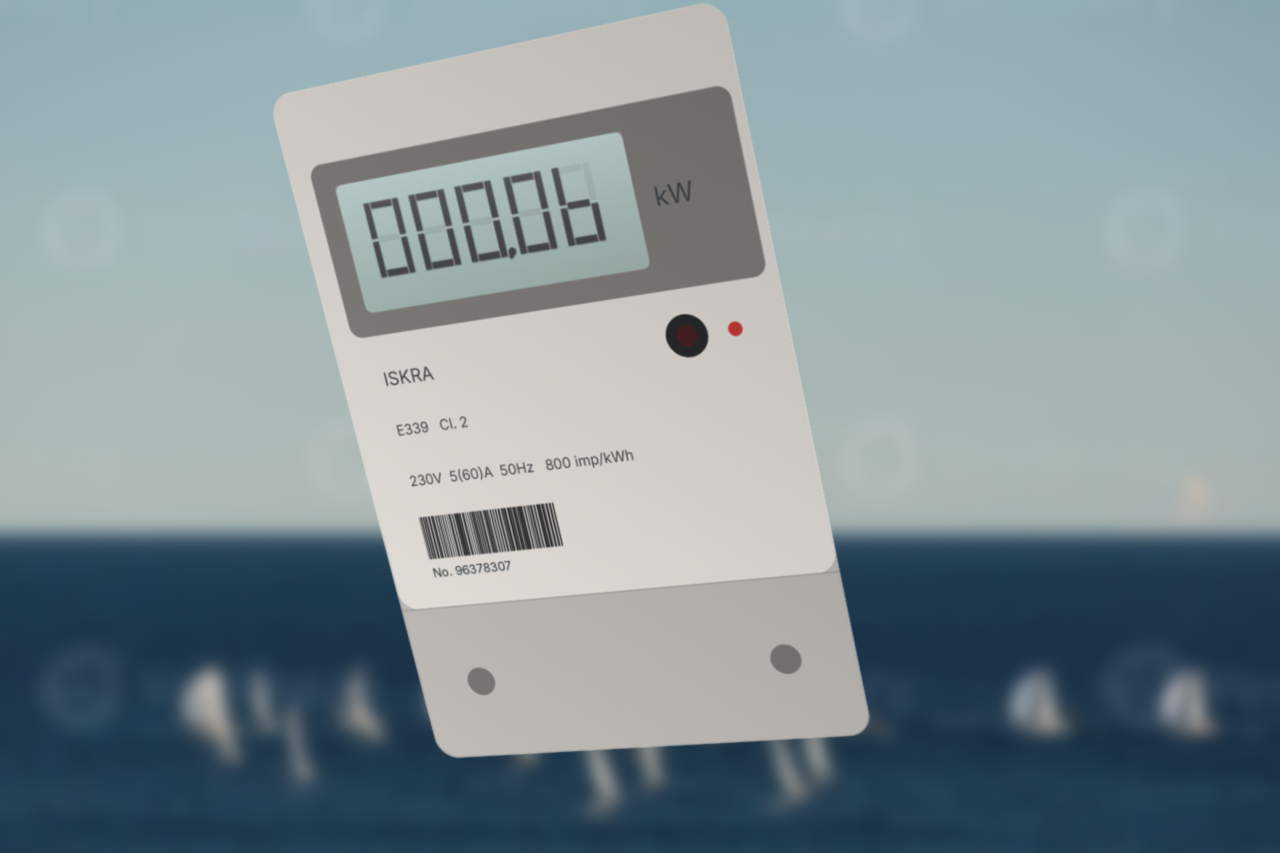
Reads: 0.06; kW
